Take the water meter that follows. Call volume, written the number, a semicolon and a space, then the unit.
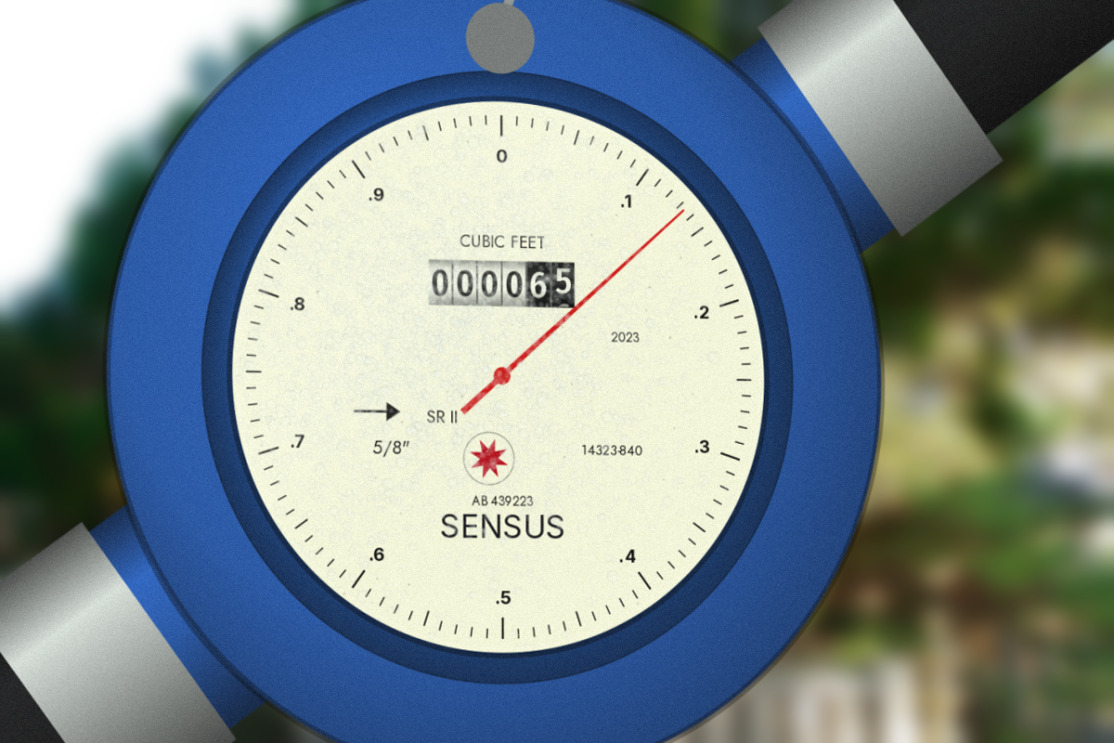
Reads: 65.13; ft³
